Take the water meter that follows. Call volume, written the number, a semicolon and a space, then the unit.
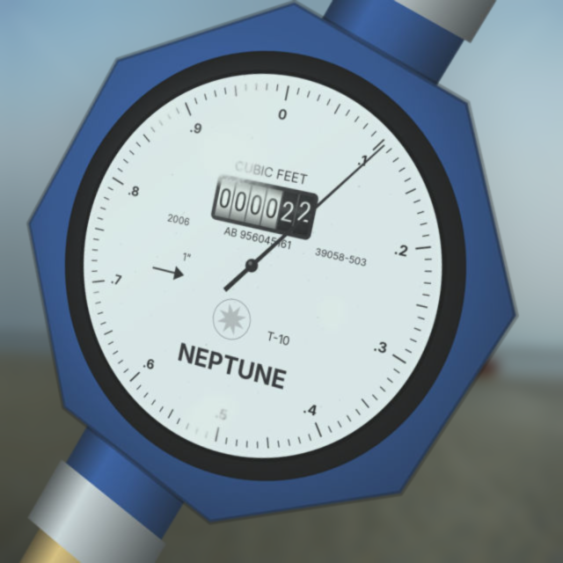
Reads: 22.10; ft³
